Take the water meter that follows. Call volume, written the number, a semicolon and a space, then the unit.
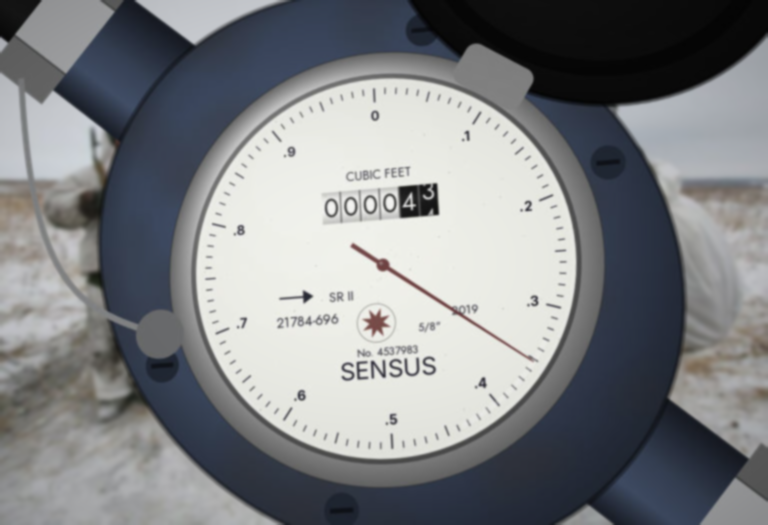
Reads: 43.35; ft³
